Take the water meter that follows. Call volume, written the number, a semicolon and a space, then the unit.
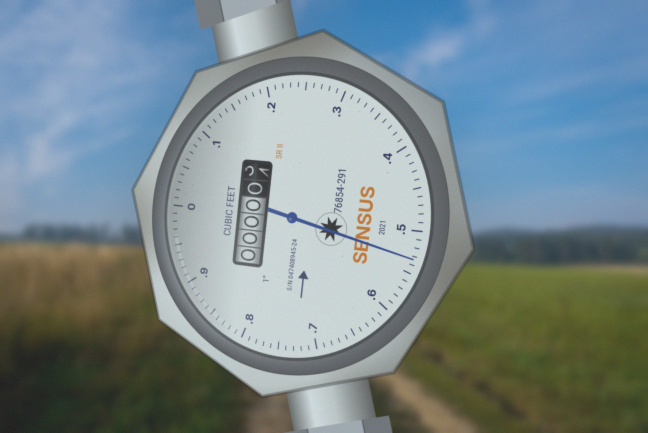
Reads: 3.53; ft³
